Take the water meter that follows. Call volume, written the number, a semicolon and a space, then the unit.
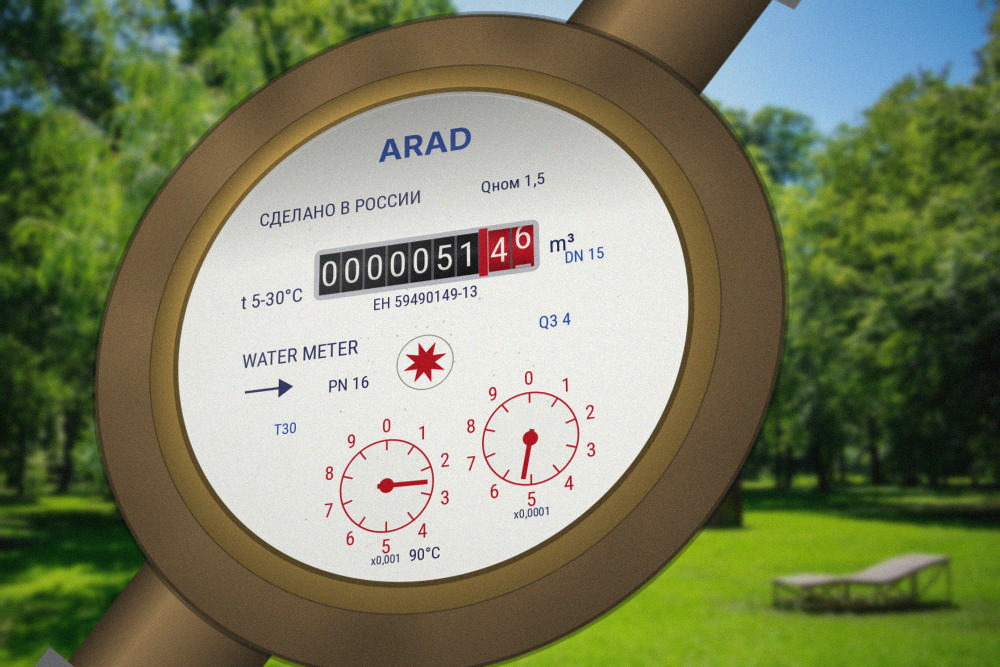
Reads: 51.4625; m³
